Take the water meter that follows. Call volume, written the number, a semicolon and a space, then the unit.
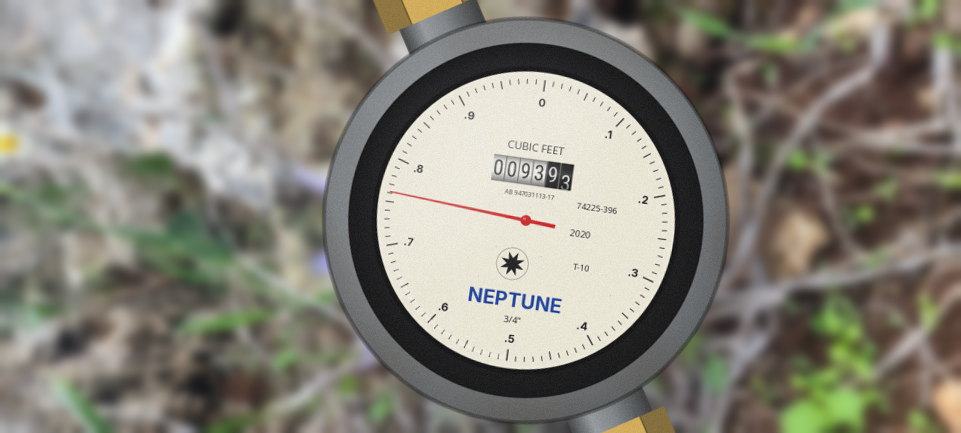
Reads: 9392.76; ft³
